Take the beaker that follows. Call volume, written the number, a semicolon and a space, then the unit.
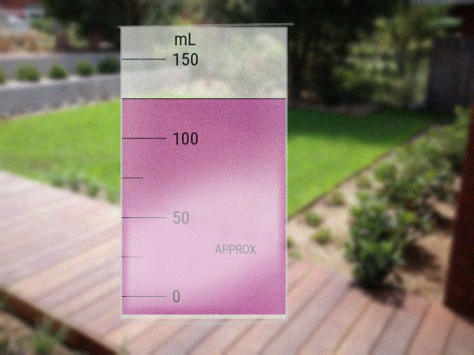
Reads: 125; mL
